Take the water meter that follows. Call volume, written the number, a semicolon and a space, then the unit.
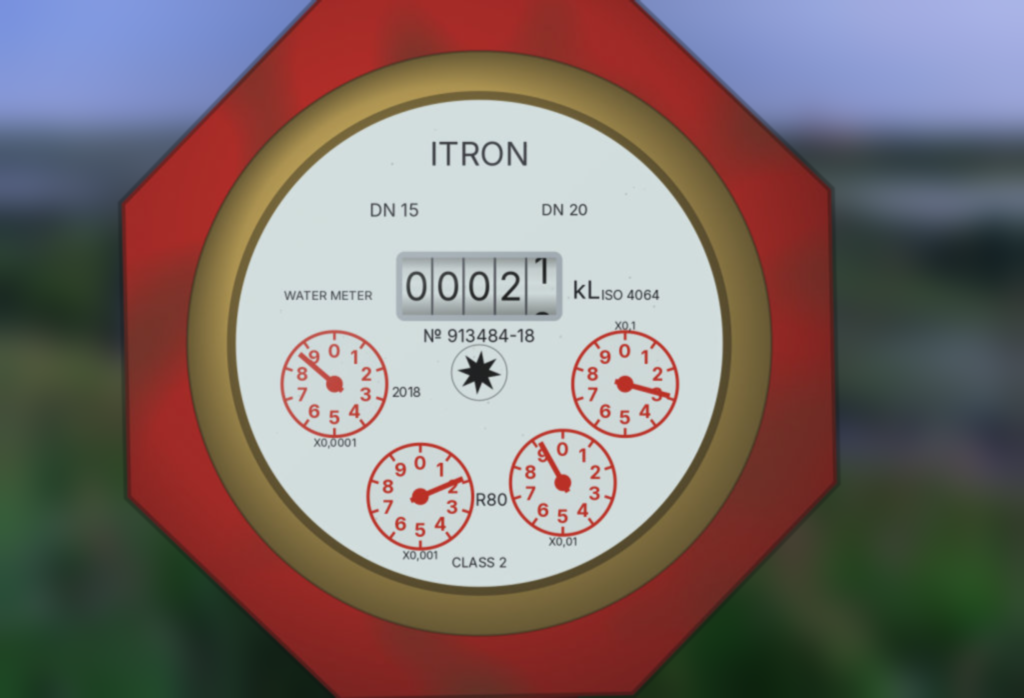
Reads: 21.2918; kL
